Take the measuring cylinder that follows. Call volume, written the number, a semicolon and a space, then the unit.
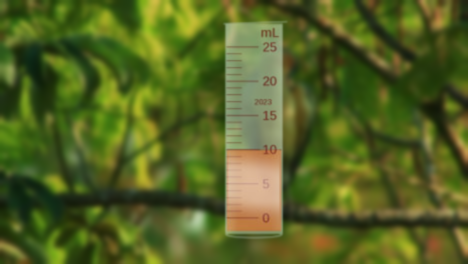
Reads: 10; mL
